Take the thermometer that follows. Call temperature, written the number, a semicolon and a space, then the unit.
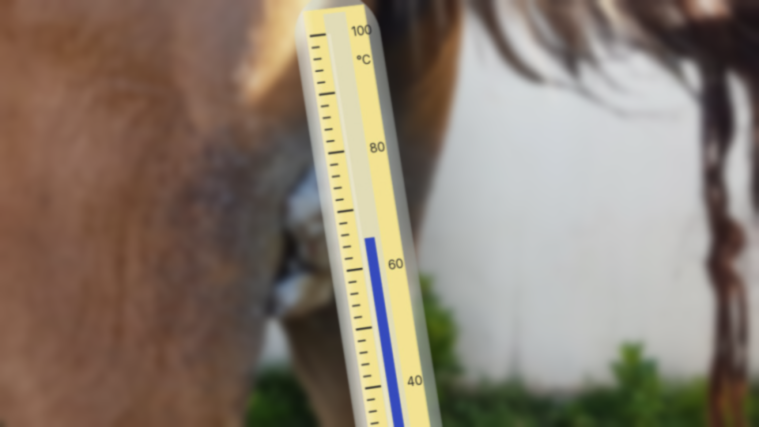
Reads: 65; °C
